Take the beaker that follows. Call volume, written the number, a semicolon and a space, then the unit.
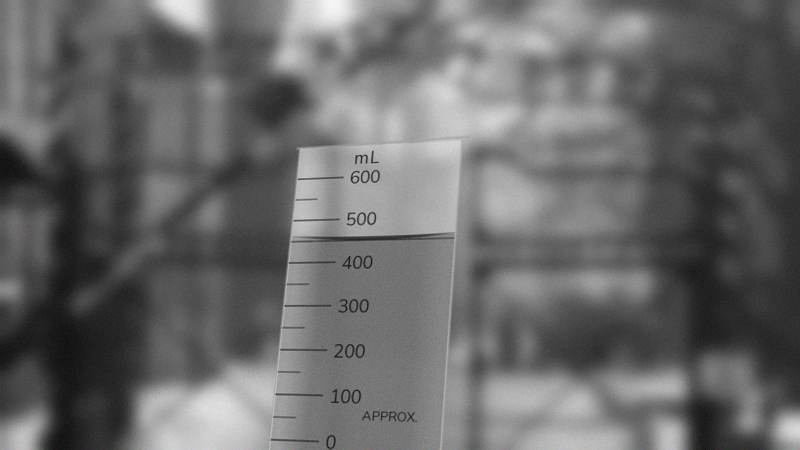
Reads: 450; mL
